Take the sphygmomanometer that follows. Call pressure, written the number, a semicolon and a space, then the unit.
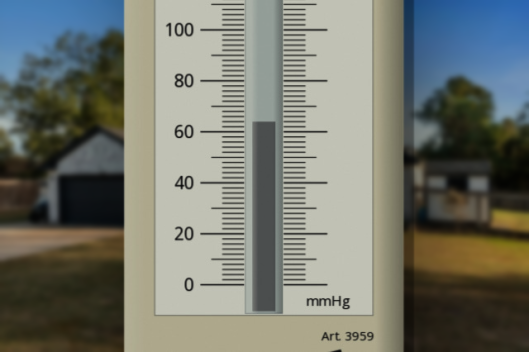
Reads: 64; mmHg
